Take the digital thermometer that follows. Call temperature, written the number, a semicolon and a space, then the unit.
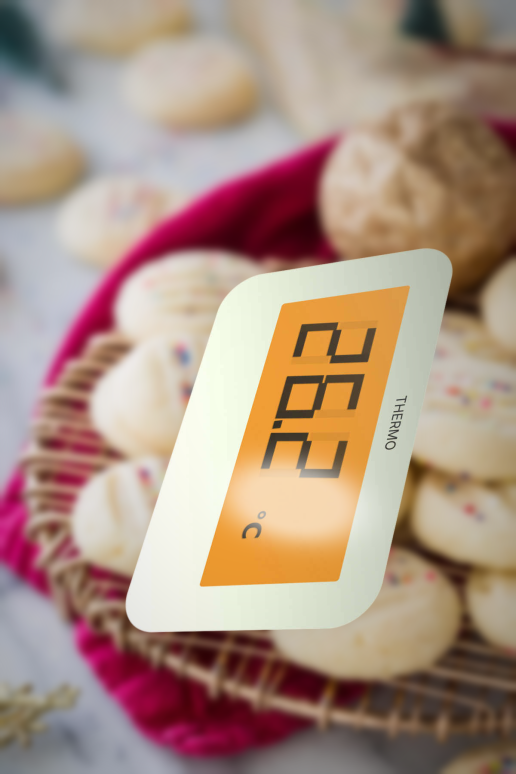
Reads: 26.2; °C
